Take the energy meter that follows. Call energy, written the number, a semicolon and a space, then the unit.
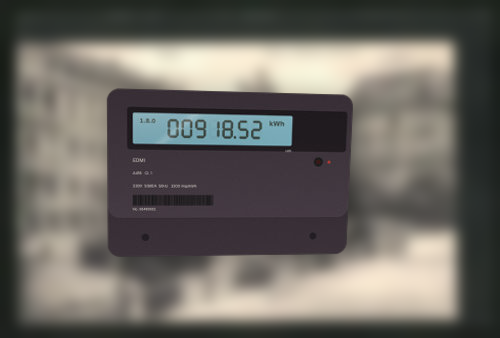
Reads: 918.52; kWh
